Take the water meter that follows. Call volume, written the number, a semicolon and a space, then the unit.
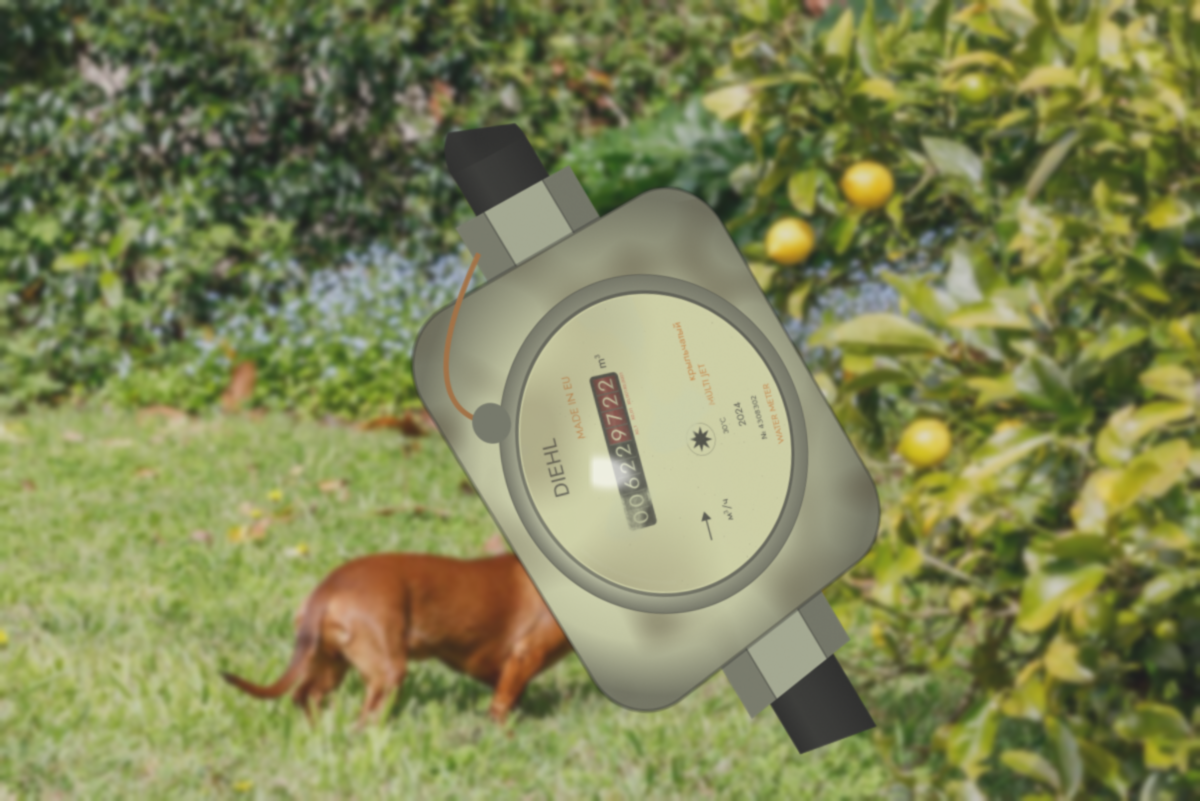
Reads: 622.9722; m³
